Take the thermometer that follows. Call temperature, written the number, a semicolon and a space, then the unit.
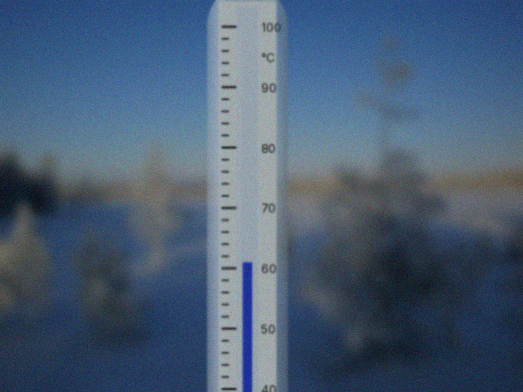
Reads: 61; °C
